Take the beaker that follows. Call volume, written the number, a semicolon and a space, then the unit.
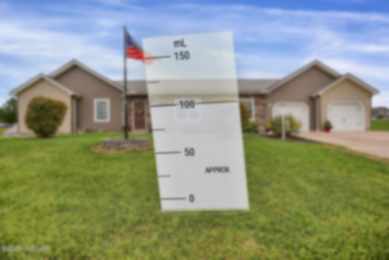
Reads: 100; mL
